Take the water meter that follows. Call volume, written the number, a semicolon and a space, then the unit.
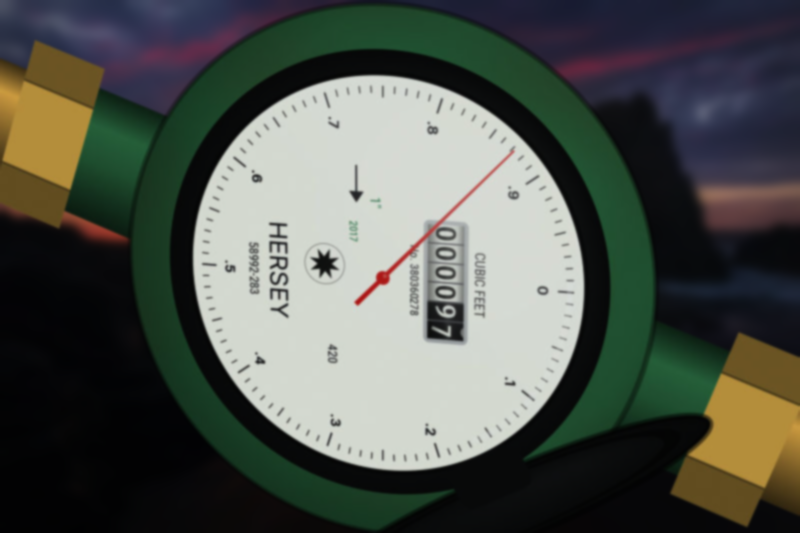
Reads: 96.87; ft³
